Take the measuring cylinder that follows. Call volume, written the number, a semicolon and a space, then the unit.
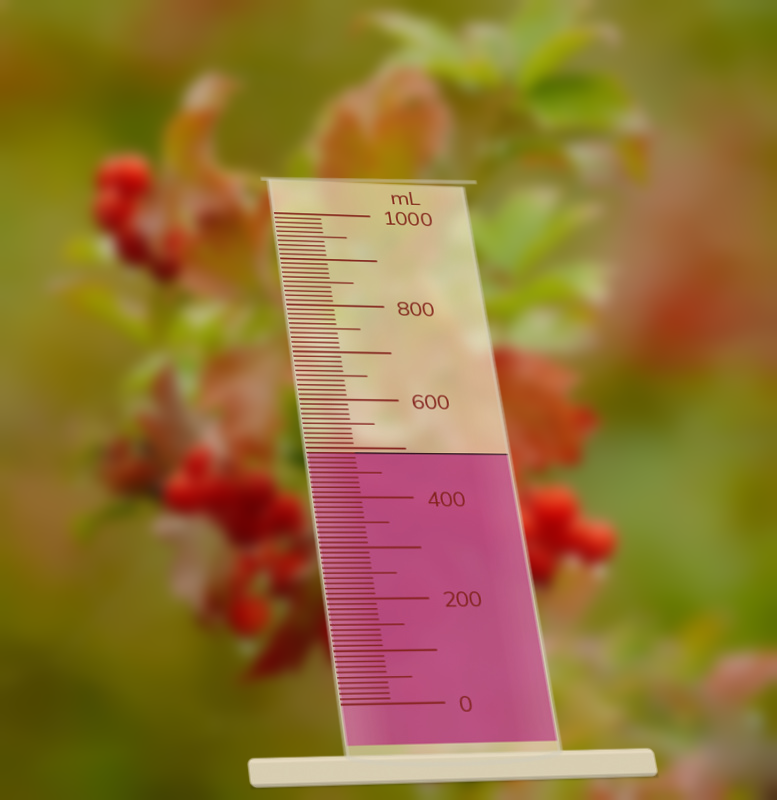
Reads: 490; mL
